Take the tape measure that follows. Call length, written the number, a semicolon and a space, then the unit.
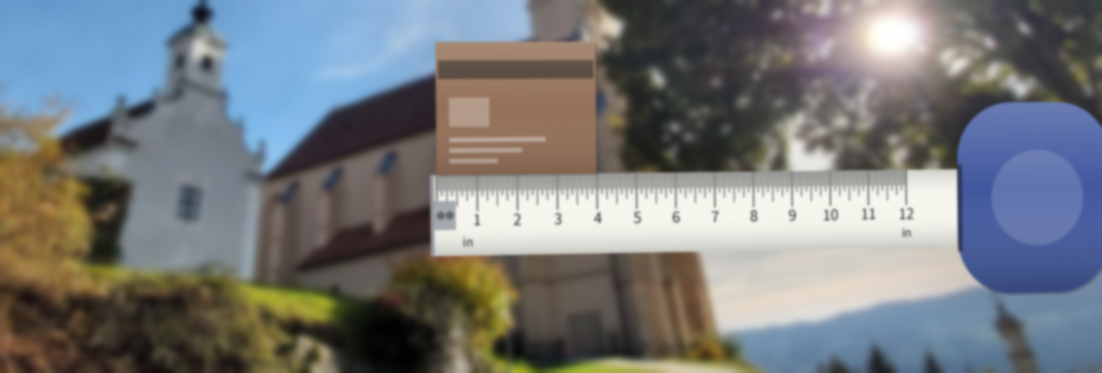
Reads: 4; in
